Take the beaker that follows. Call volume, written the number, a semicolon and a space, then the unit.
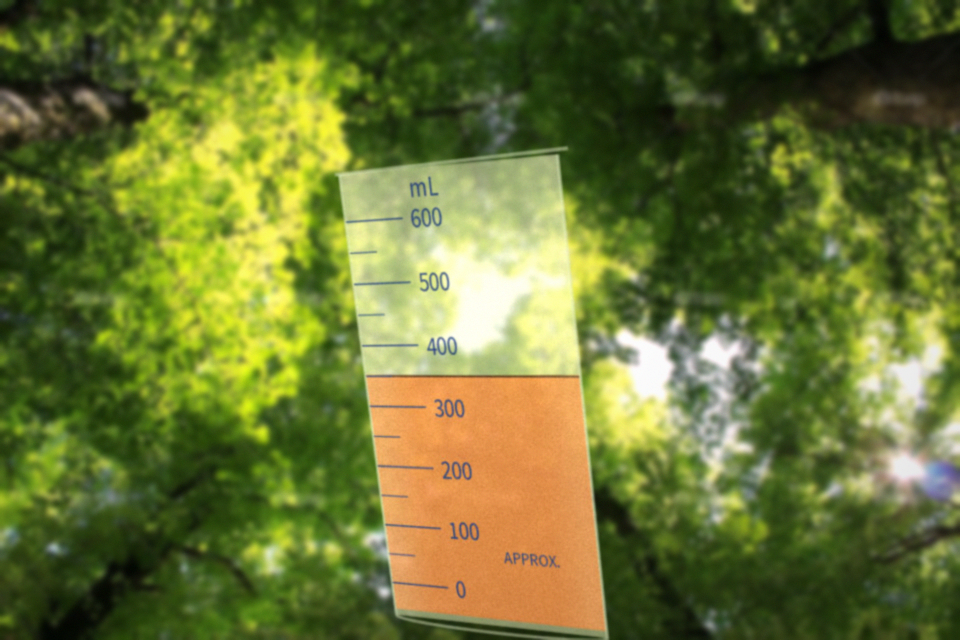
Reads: 350; mL
